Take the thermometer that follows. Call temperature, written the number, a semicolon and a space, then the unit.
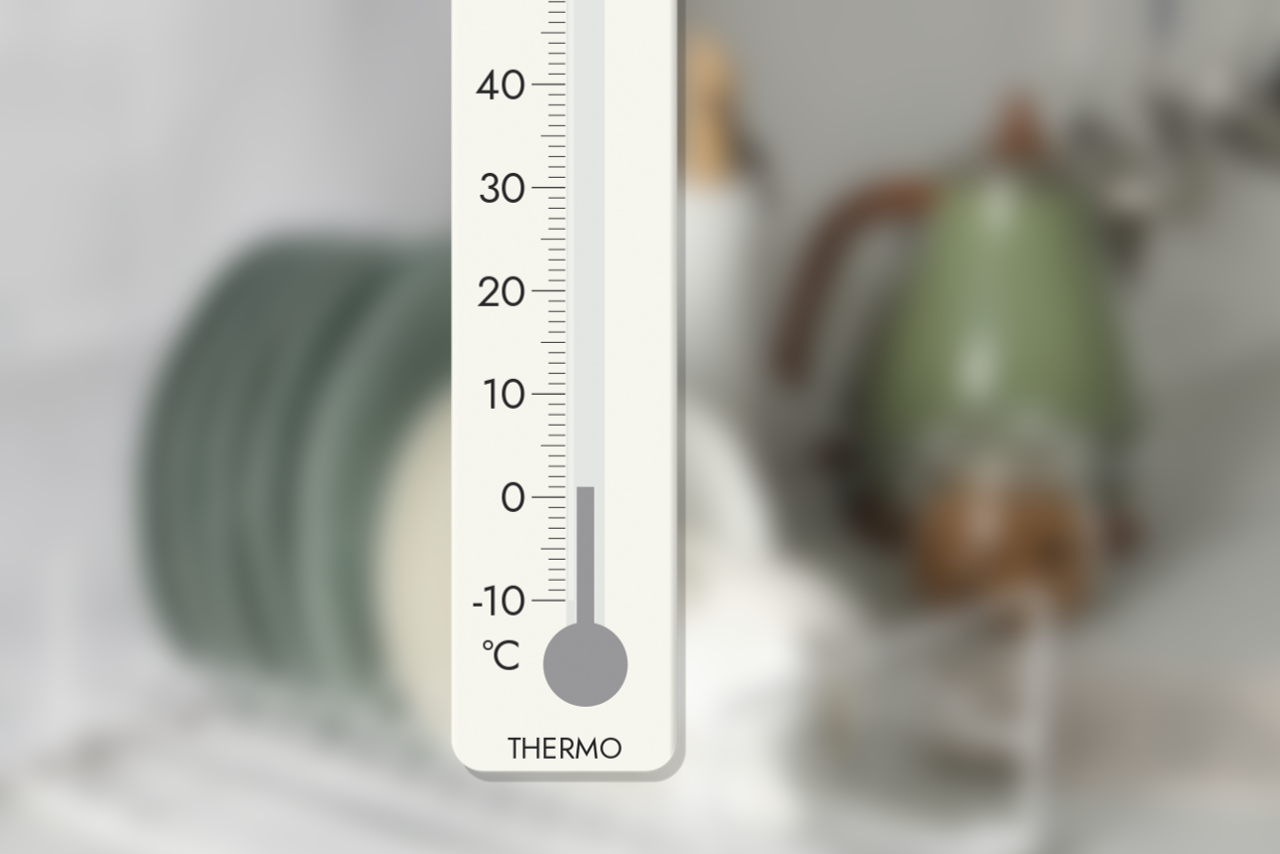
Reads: 1; °C
